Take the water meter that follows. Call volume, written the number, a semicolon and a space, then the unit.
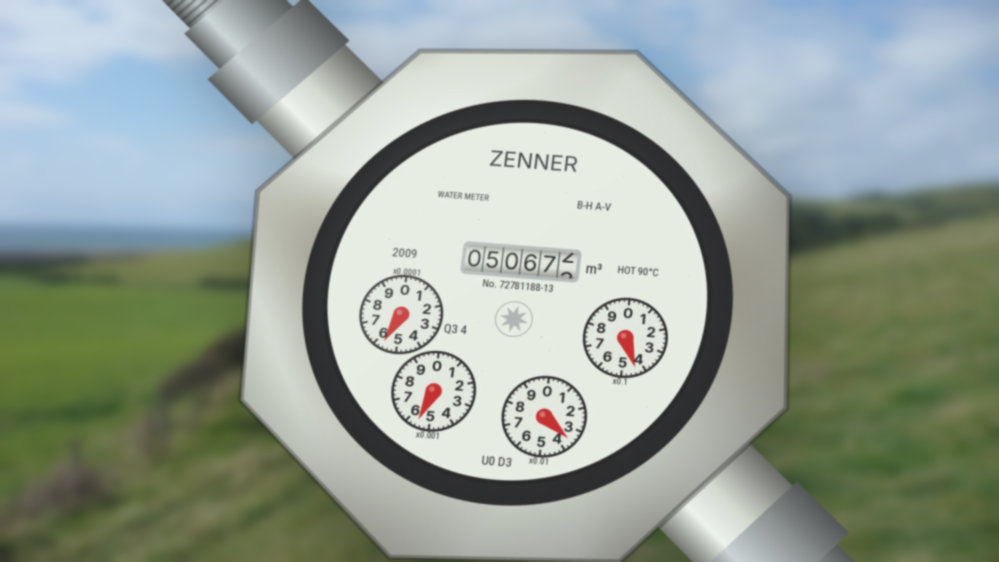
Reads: 50672.4355; m³
